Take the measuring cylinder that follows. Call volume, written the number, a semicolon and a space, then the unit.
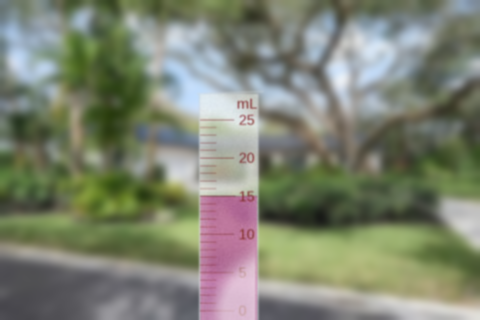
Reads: 15; mL
